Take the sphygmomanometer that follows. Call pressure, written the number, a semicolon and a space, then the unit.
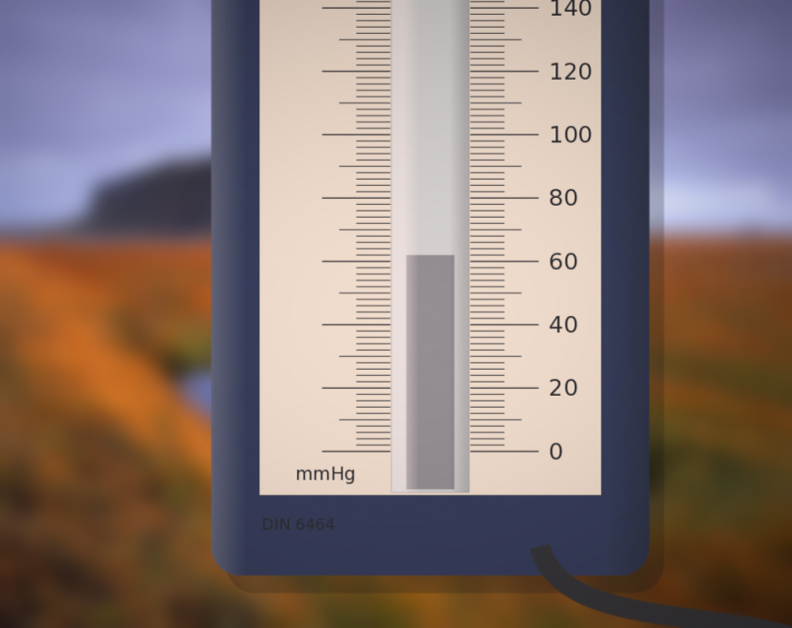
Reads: 62; mmHg
